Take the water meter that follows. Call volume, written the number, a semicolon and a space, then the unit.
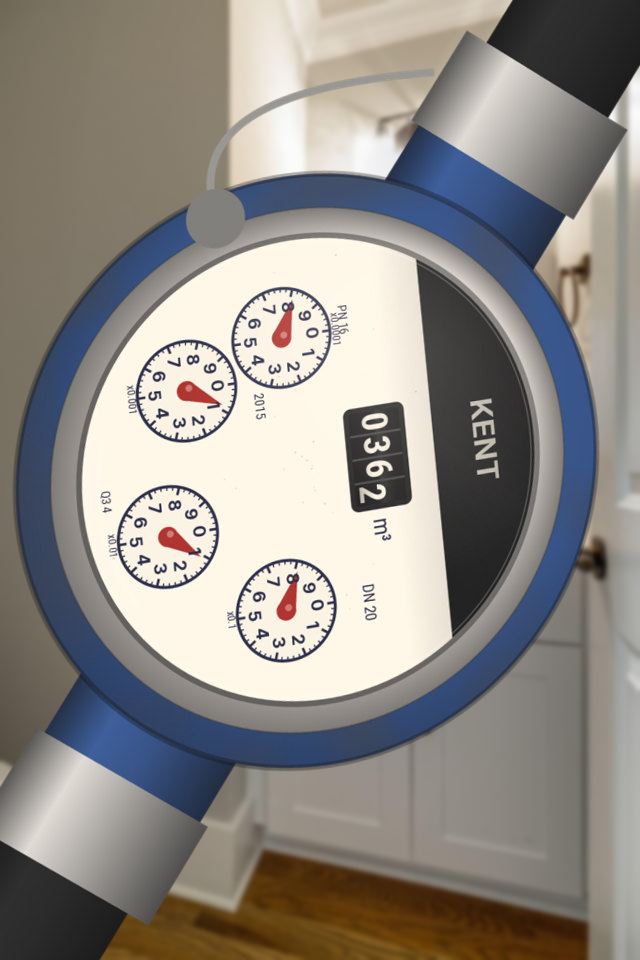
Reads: 361.8108; m³
